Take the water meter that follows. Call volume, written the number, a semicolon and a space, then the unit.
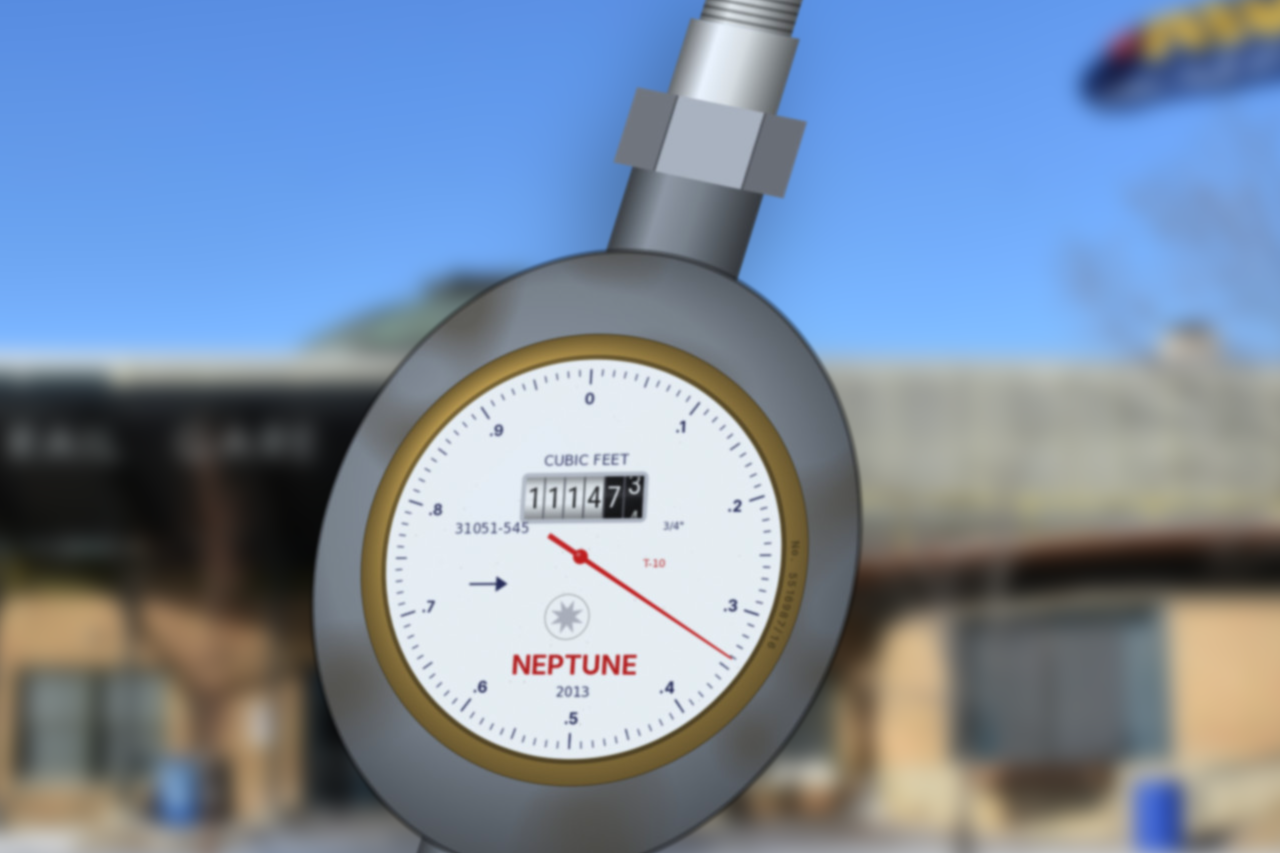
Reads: 111473.34; ft³
